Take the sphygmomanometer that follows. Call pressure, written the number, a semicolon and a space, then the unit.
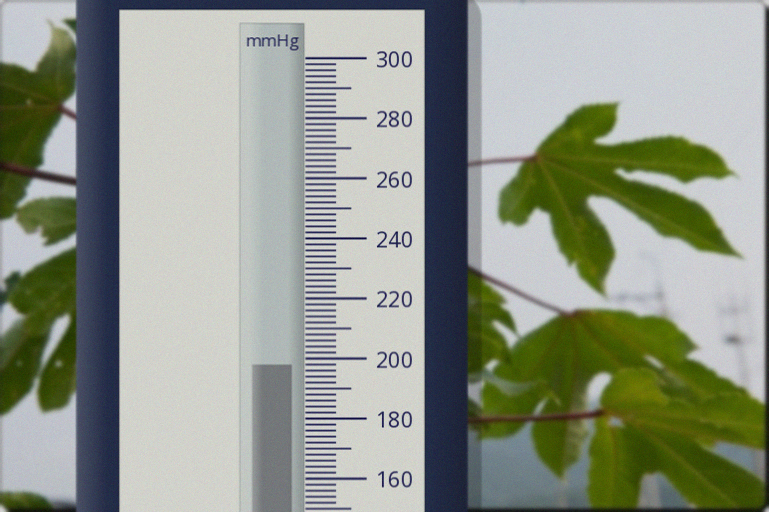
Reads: 198; mmHg
